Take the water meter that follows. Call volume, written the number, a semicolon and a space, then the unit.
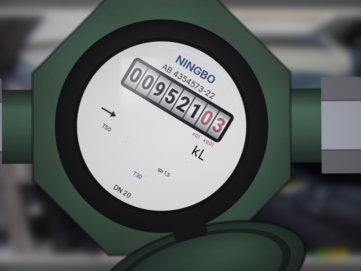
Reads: 9521.03; kL
